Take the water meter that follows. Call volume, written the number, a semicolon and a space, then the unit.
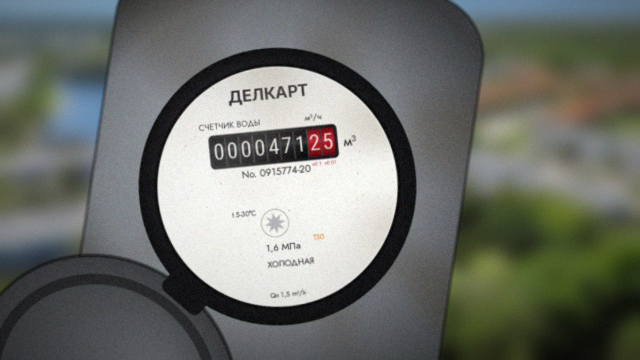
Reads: 471.25; m³
